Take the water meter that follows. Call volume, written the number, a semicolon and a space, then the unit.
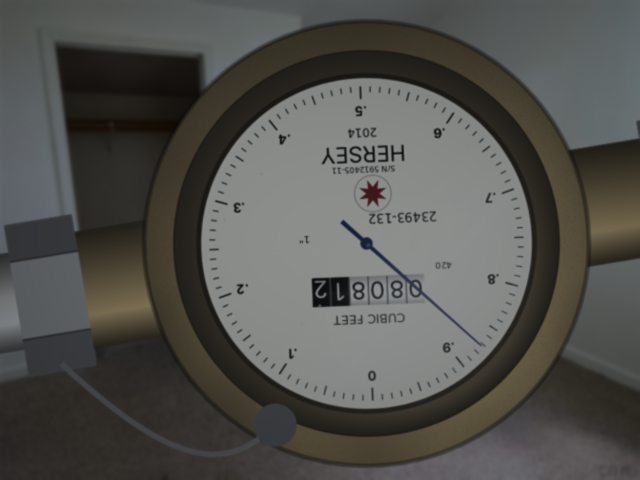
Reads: 80811.87; ft³
